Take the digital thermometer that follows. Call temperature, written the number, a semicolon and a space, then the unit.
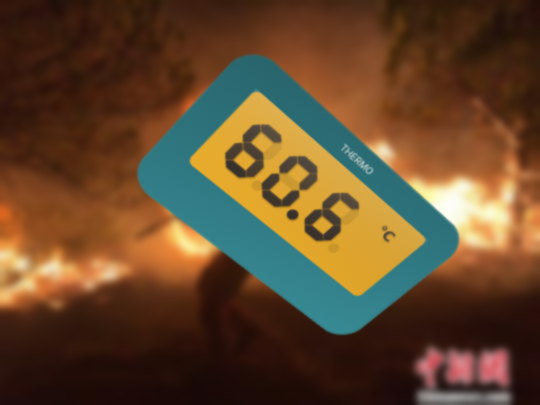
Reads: 60.6; °C
